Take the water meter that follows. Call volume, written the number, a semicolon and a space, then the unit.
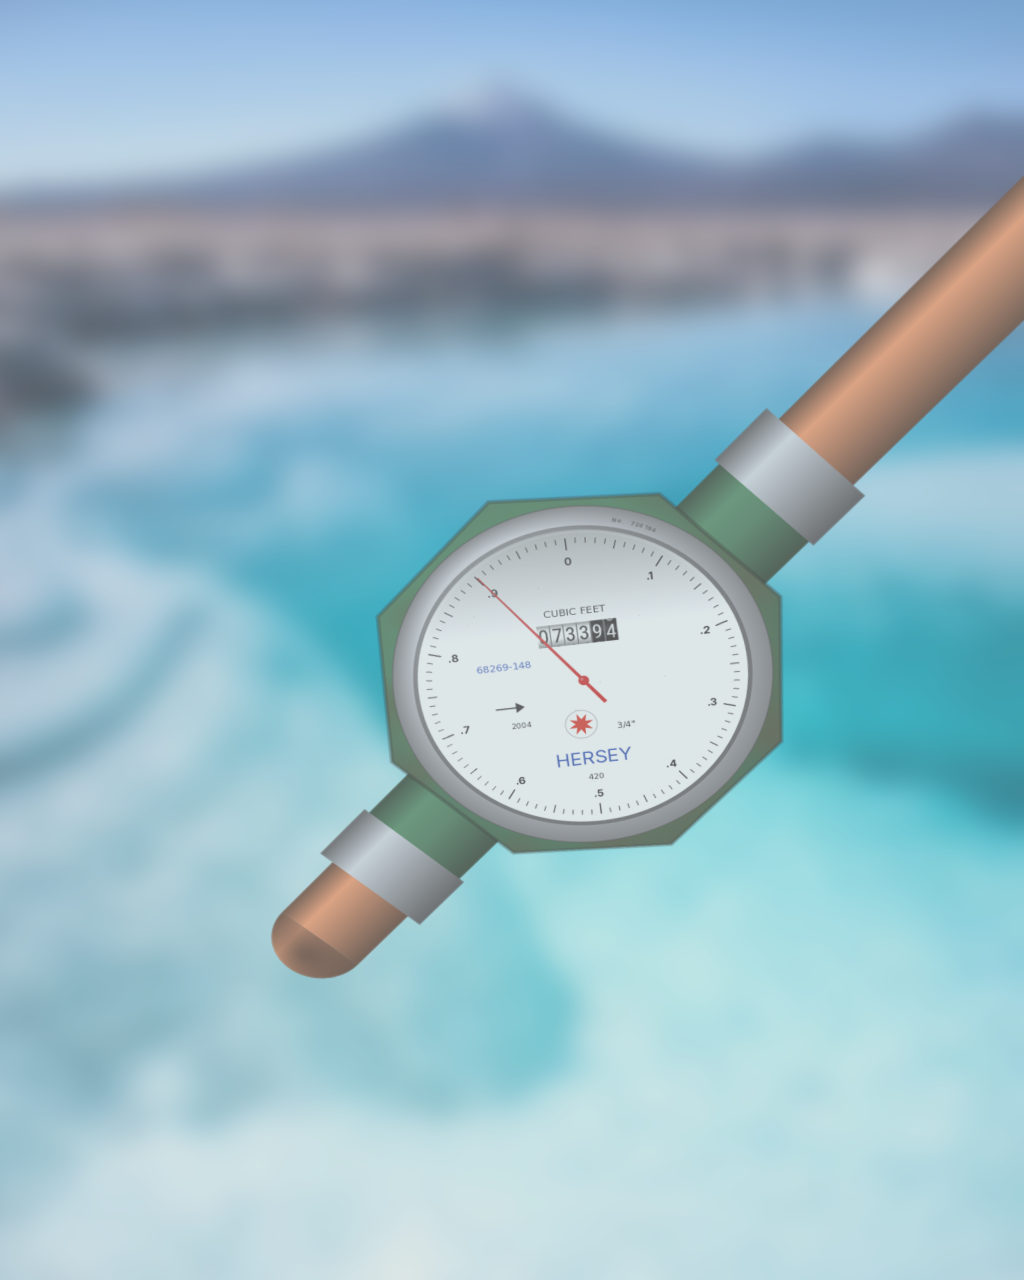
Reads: 73393.90; ft³
